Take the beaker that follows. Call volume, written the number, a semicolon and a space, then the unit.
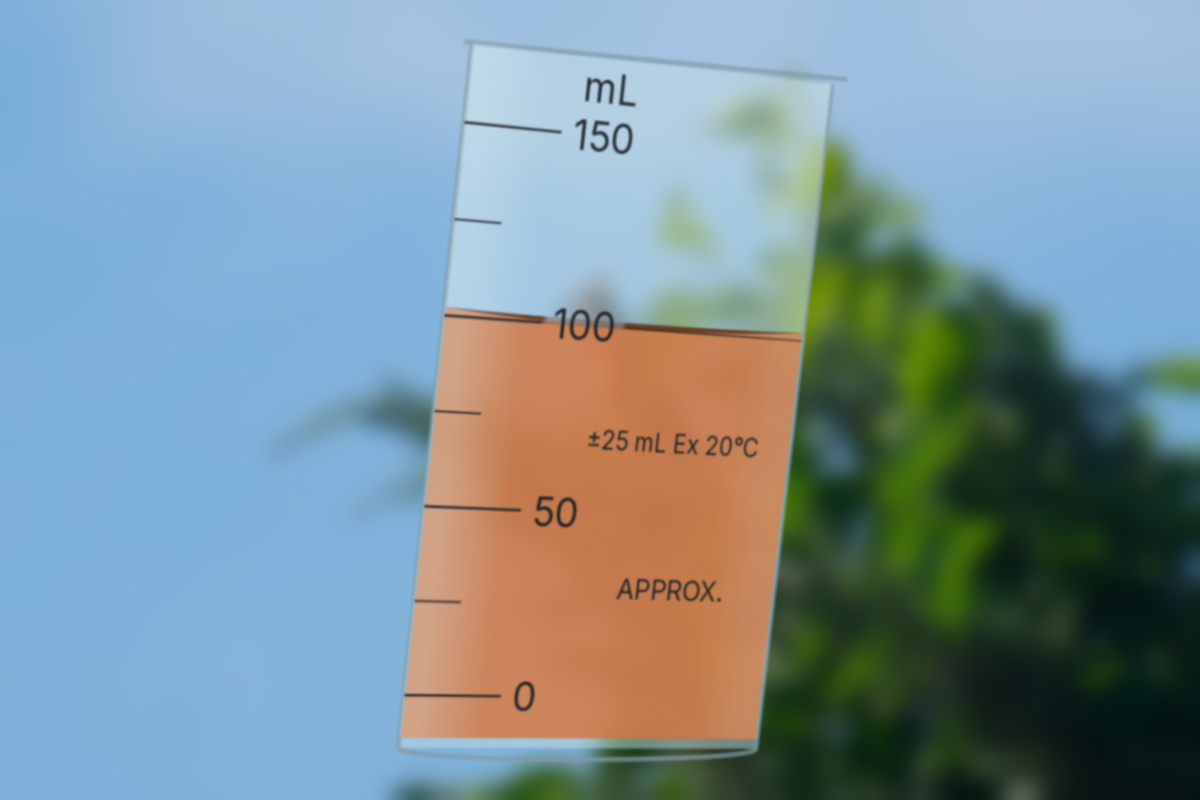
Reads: 100; mL
